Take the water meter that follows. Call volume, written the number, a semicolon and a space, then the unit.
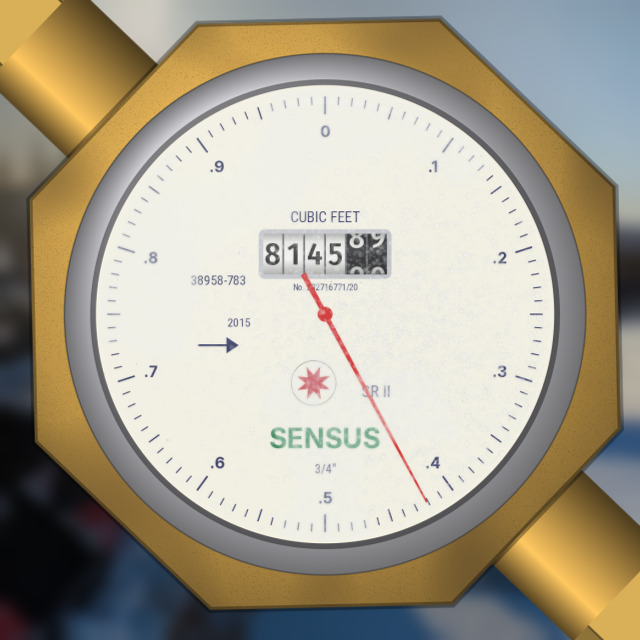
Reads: 814589.42; ft³
